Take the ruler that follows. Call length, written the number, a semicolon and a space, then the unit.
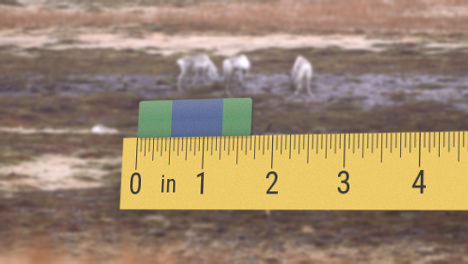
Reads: 1.6875; in
